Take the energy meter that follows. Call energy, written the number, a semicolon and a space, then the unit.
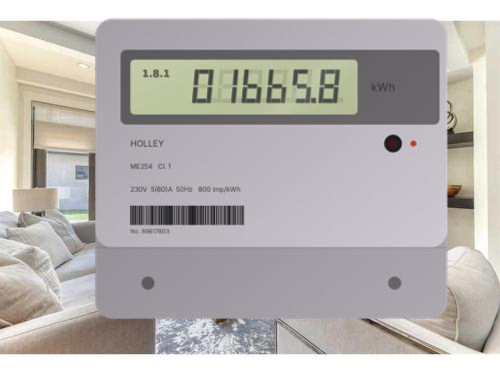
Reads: 1665.8; kWh
